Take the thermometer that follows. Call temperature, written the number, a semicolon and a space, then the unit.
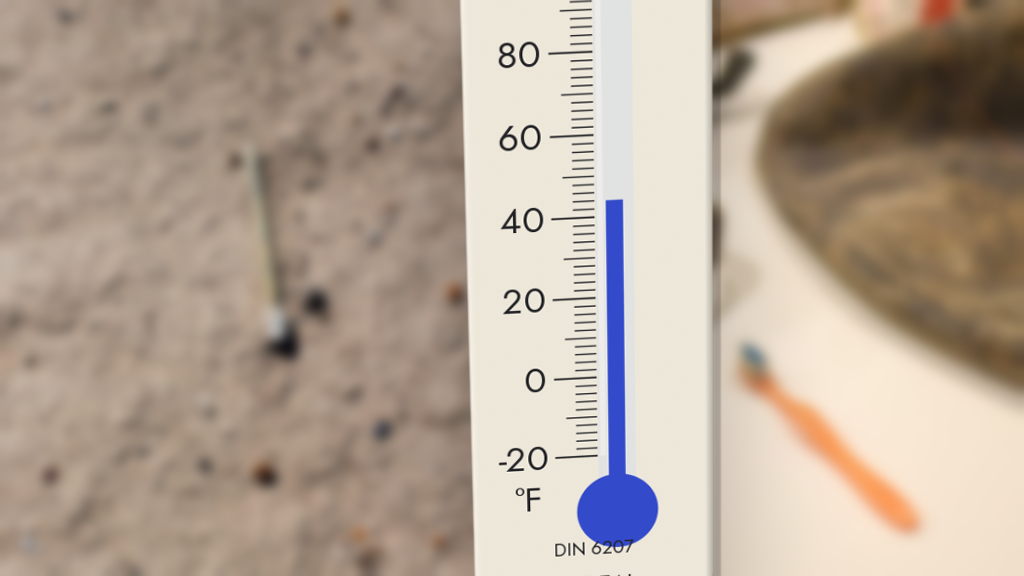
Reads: 44; °F
